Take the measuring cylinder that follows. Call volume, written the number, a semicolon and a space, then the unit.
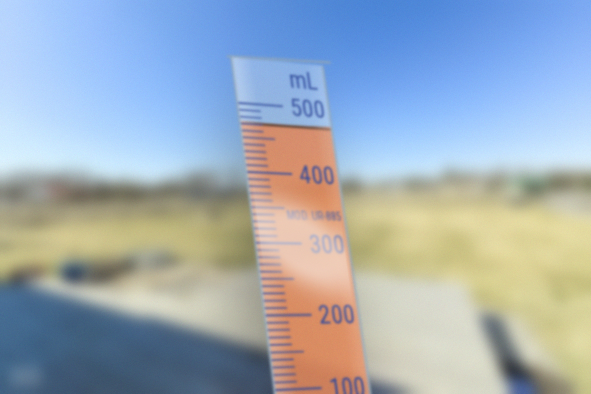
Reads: 470; mL
